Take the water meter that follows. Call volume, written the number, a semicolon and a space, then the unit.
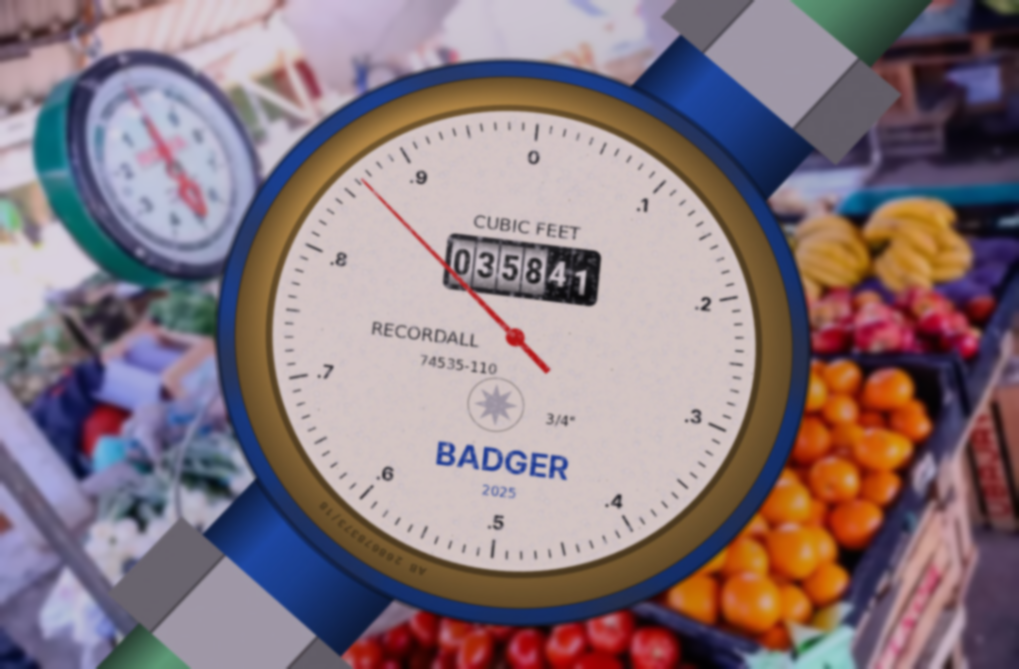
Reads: 35840.86; ft³
